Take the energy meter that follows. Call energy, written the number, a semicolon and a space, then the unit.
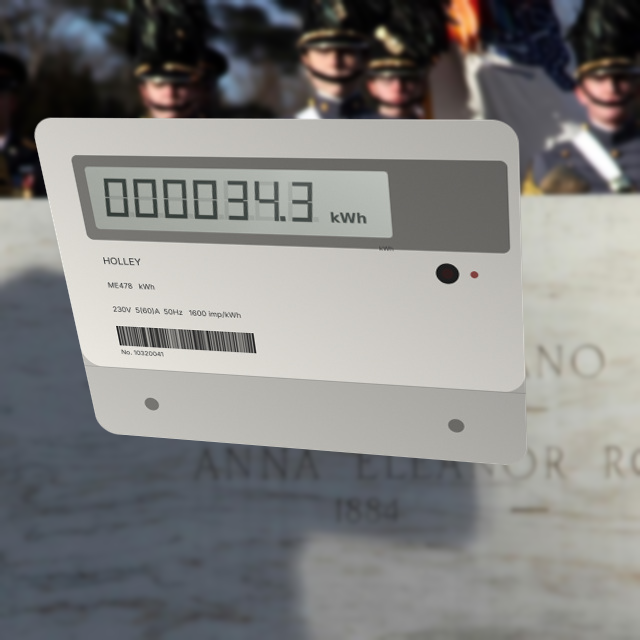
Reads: 34.3; kWh
